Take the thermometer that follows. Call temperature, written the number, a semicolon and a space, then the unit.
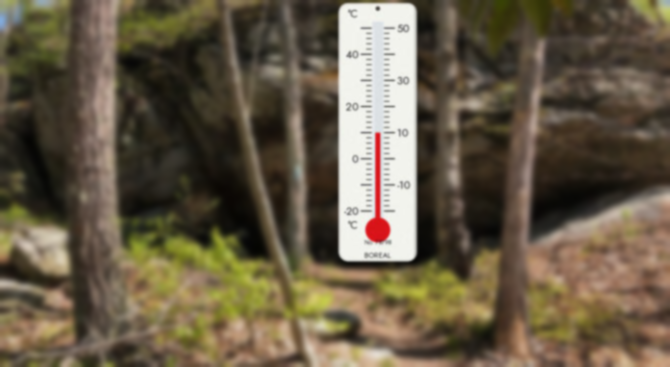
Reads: 10; °C
